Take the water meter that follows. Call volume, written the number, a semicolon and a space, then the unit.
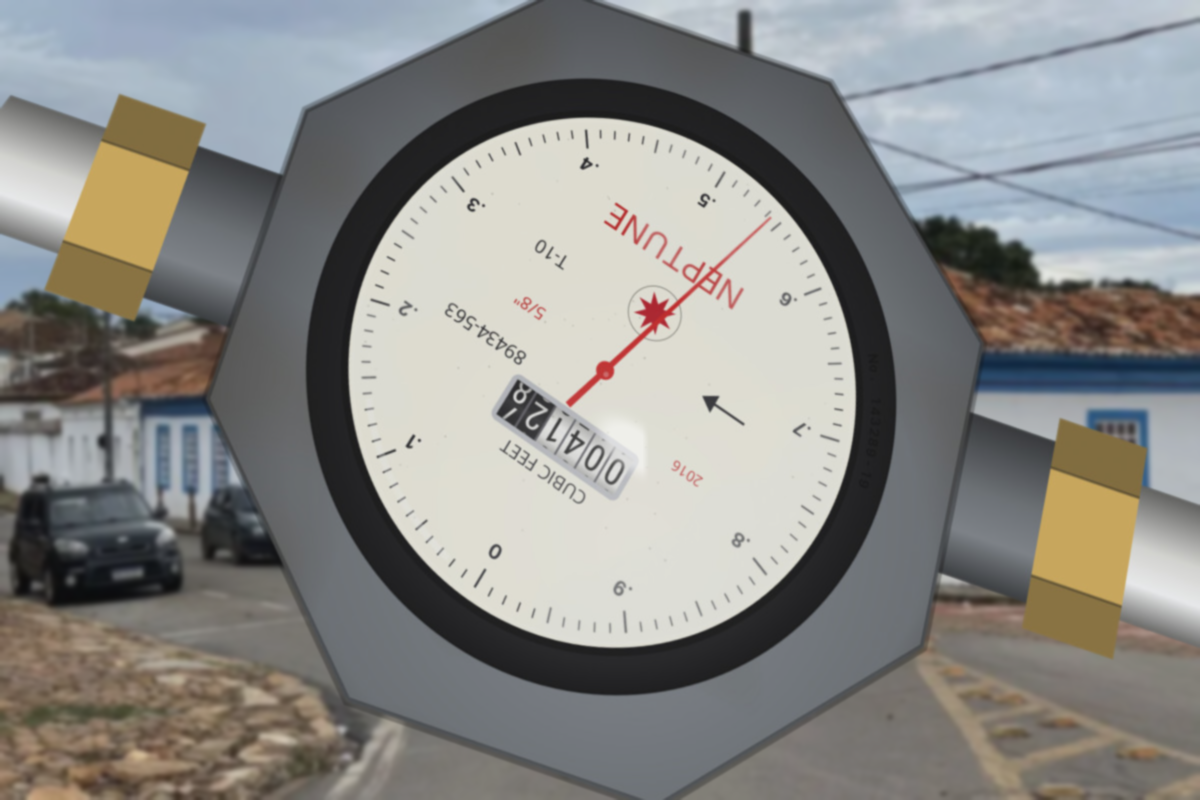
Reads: 4127.54; ft³
